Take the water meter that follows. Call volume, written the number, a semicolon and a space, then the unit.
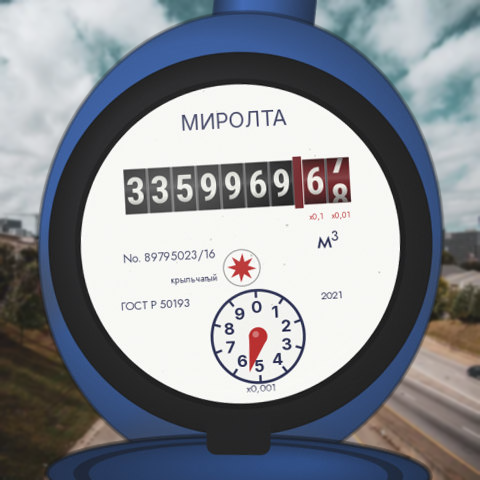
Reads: 3359969.675; m³
